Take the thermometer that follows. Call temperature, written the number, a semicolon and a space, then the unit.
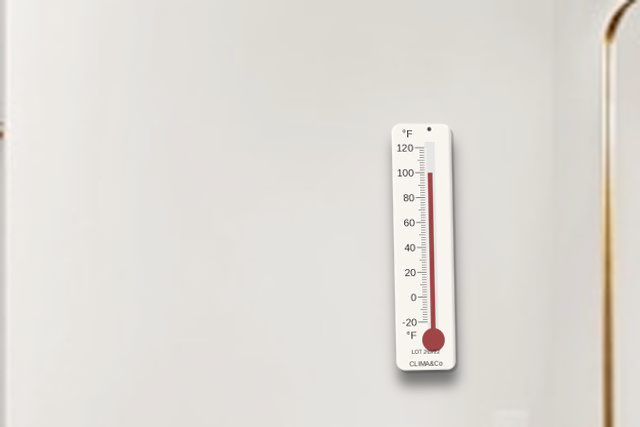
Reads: 100; °F
